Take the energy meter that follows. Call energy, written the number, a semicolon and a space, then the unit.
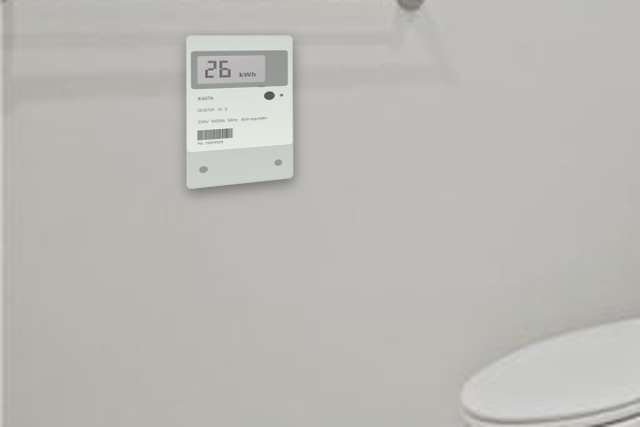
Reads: 26; kWh
